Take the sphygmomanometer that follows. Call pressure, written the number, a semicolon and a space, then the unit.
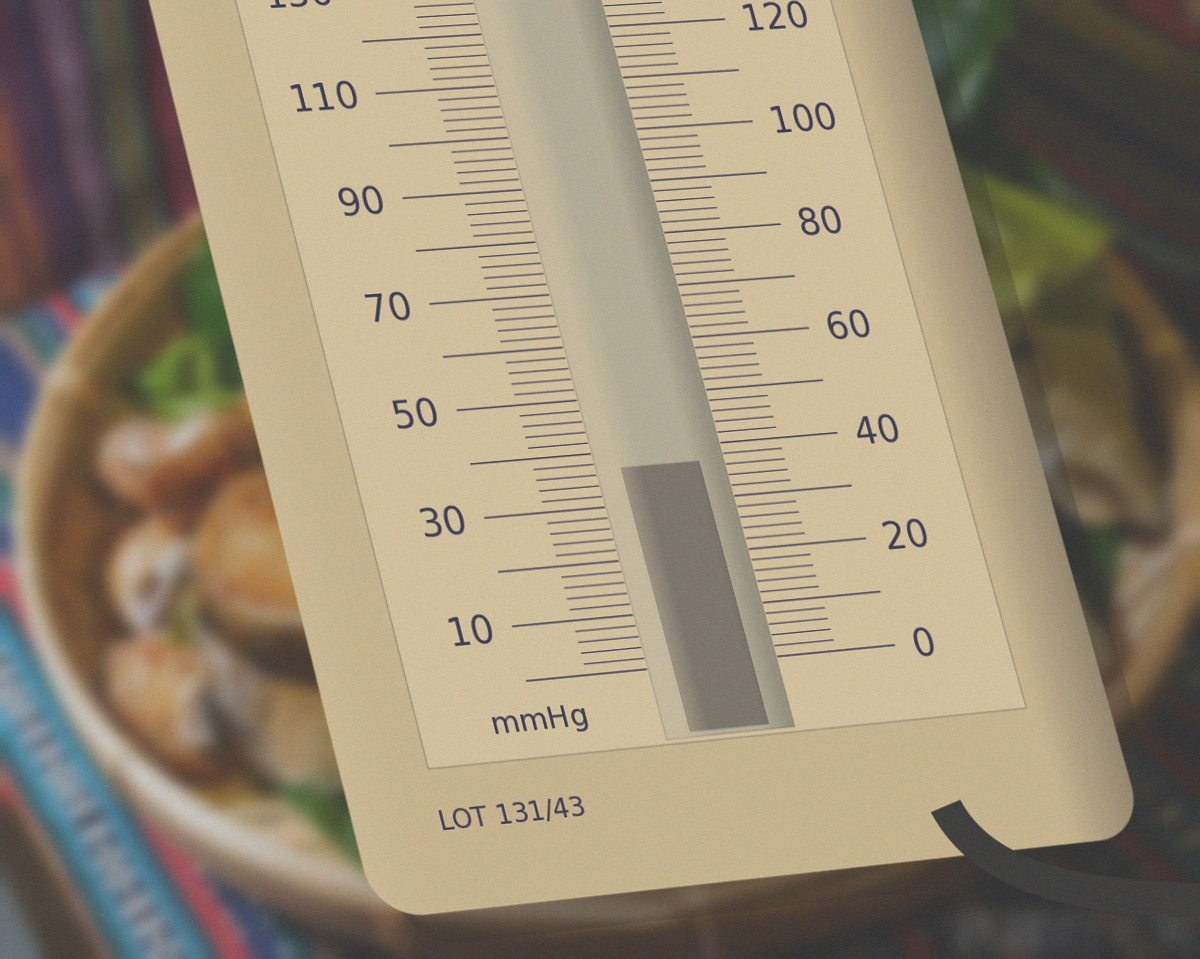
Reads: 37; mmHg
